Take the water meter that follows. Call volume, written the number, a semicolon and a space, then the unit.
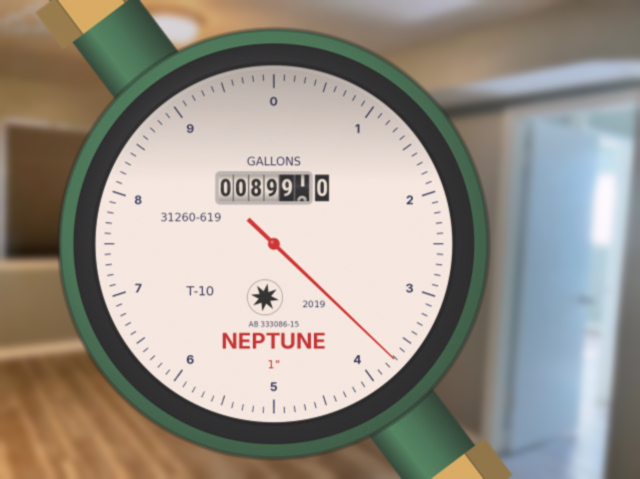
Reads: 89913.7; gal
